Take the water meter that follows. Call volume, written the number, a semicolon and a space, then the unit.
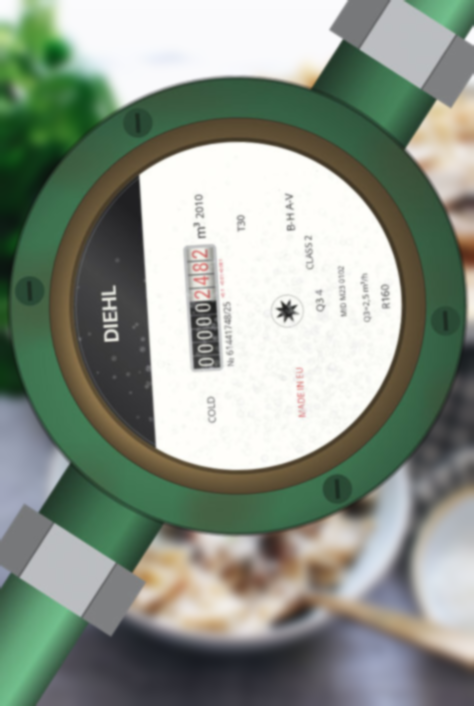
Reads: 0.2482; m³
